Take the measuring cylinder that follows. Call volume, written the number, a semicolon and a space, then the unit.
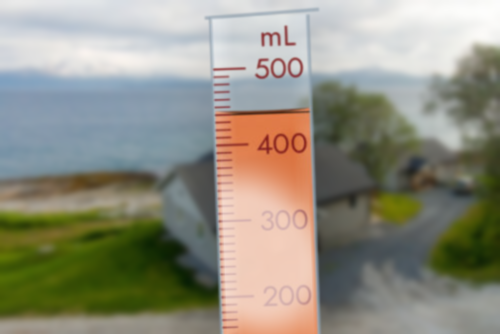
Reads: 440; mL
